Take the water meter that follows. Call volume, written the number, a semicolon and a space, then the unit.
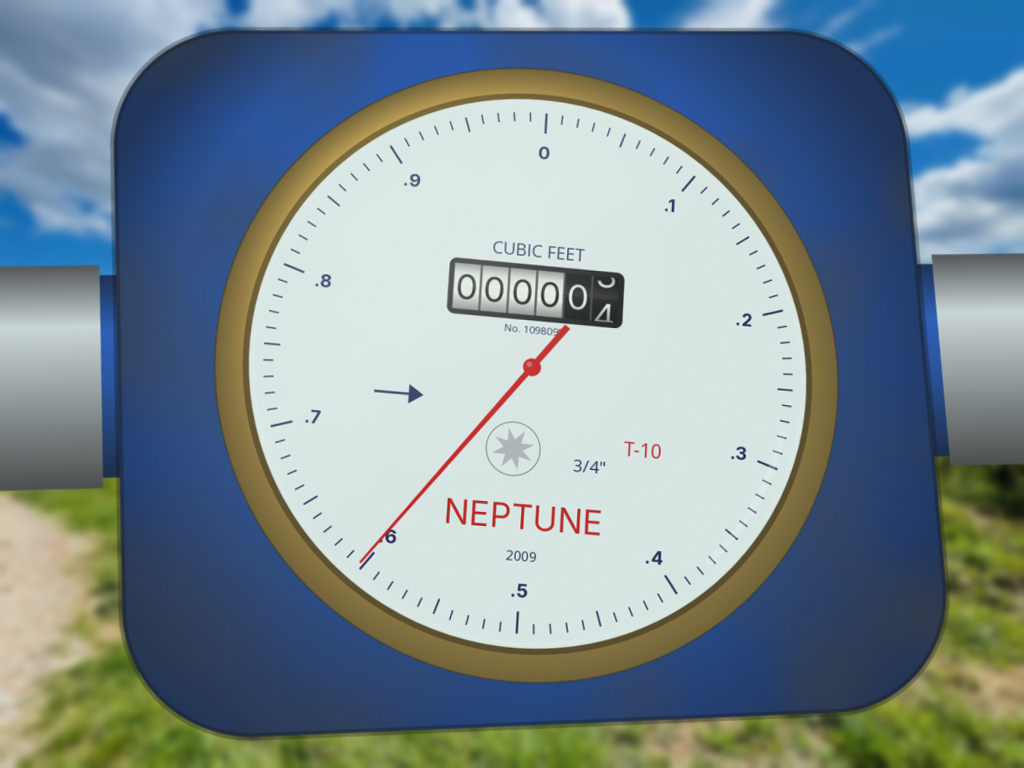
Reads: 3.60; ft³
